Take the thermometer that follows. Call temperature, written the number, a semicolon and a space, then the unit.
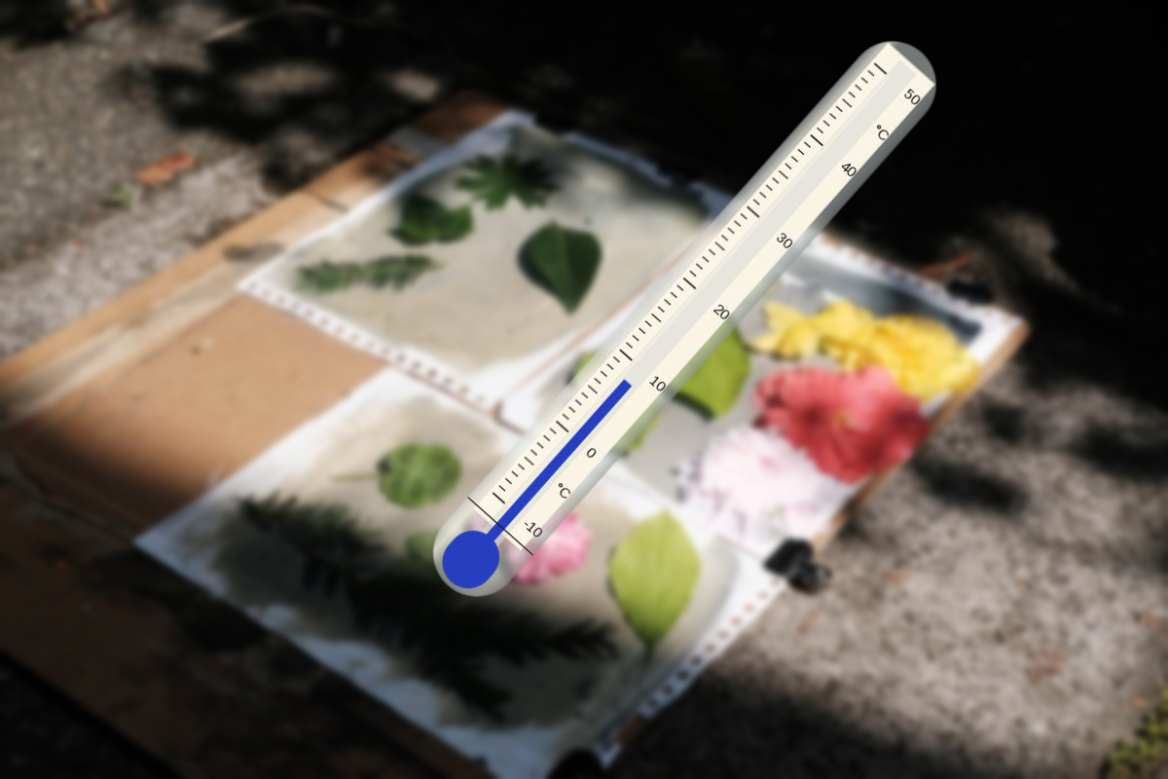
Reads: 8; °C
